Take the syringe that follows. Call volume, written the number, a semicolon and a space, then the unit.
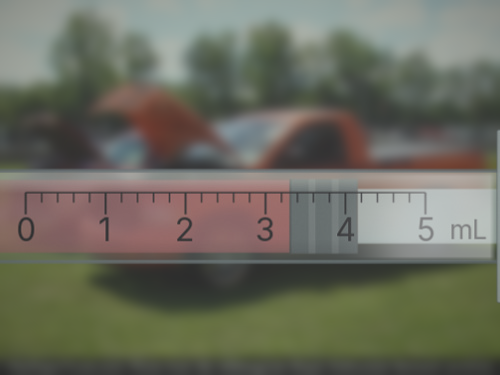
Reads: 3.3; mL
